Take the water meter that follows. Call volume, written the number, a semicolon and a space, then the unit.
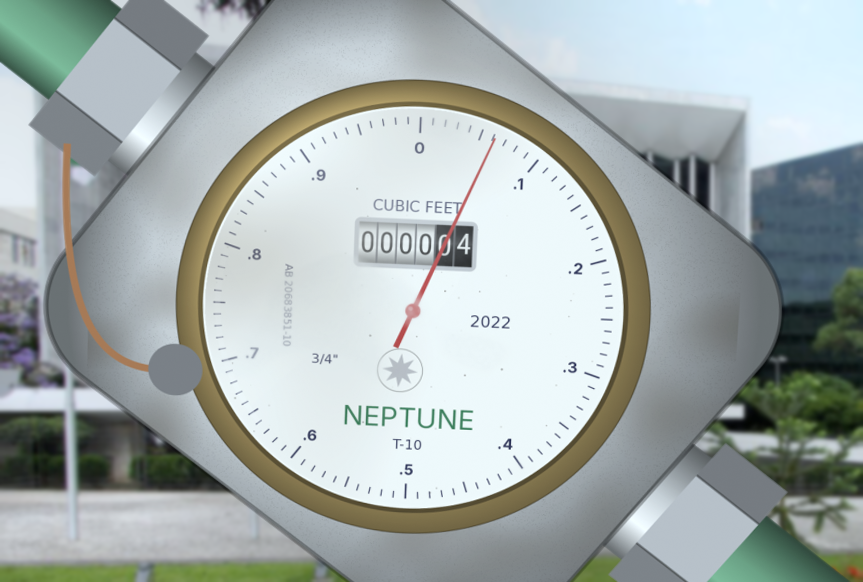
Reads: 4.06; ft³
